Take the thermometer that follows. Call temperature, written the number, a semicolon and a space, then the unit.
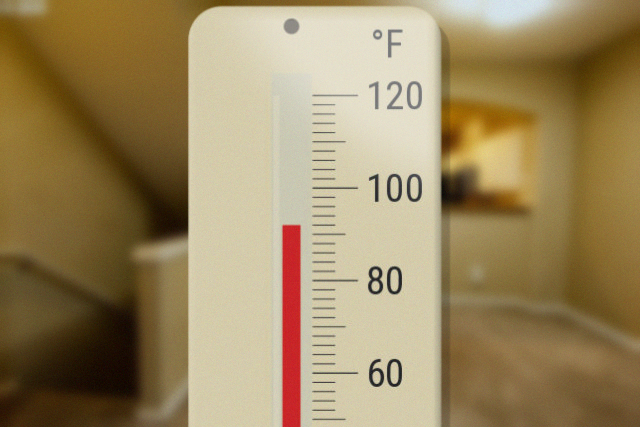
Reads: 92; °F
